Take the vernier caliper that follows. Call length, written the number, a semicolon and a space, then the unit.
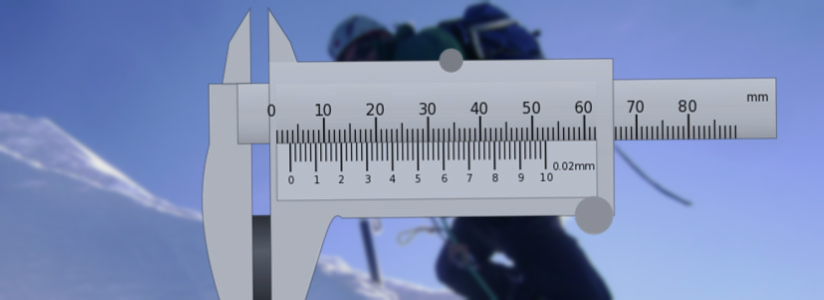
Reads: 3.5; mm
